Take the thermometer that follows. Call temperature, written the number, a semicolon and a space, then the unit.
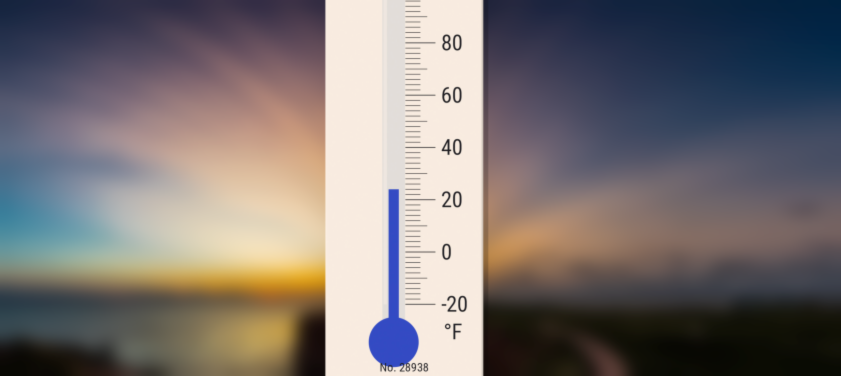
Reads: 24; °F
